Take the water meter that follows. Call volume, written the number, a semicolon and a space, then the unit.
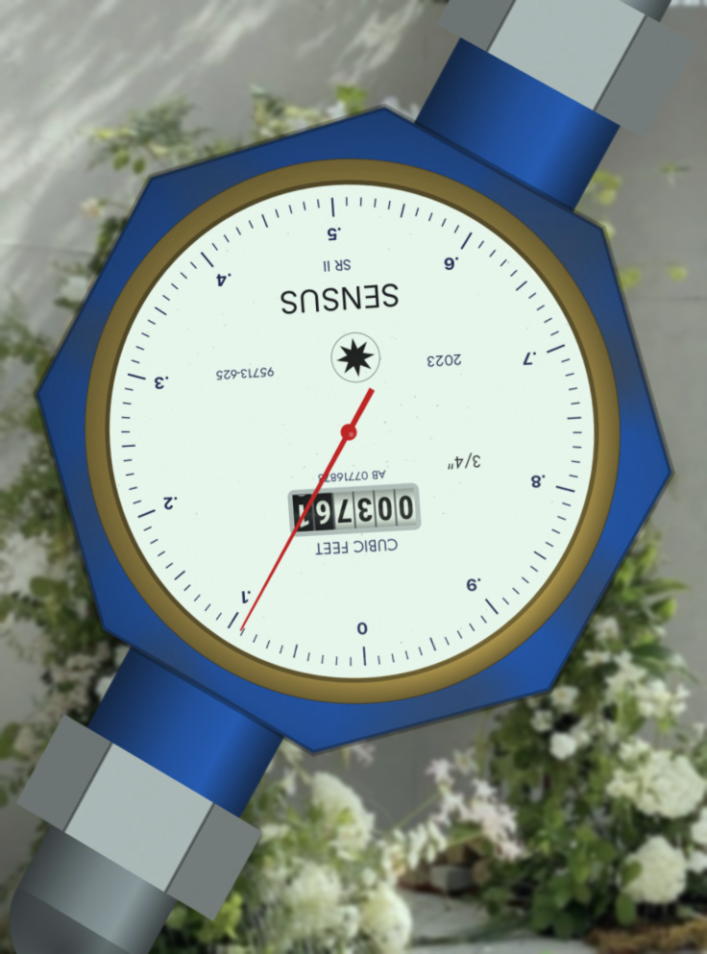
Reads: 3761.09; ft³
